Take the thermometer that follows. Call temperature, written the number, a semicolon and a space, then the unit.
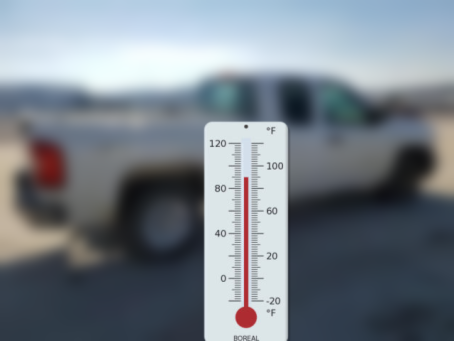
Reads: 90; °F
